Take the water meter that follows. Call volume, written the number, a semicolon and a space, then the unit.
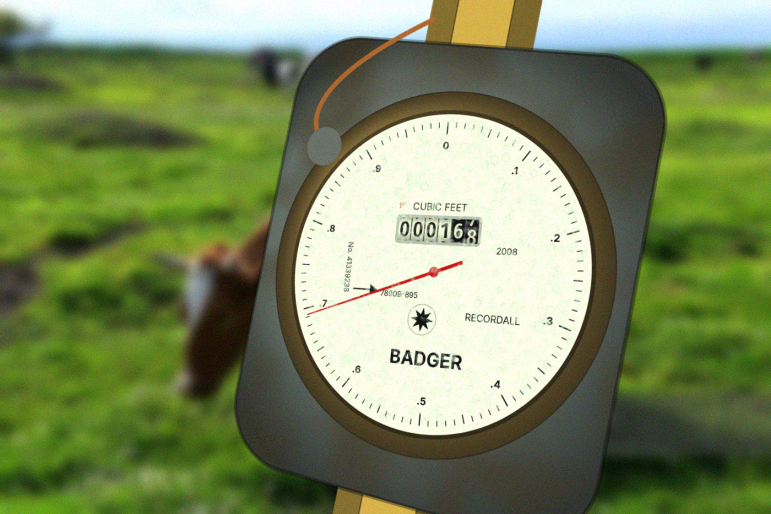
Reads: 167.69; ft³
